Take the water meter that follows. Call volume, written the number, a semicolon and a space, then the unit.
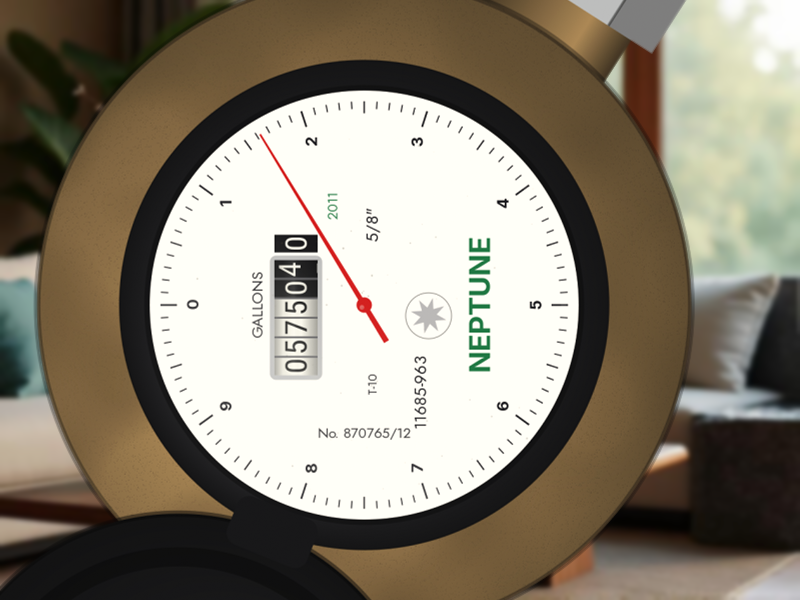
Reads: 575041.6; gal
